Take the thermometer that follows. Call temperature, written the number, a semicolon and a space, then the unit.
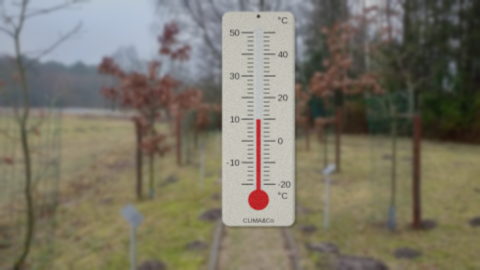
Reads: 10; °C
